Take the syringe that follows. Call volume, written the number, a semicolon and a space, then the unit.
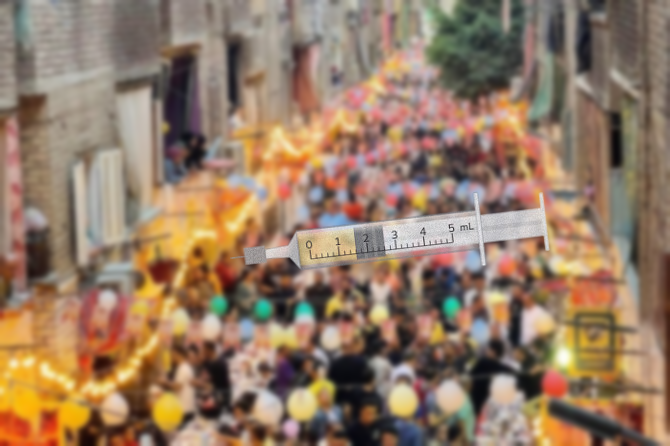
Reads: 1.6; mL
